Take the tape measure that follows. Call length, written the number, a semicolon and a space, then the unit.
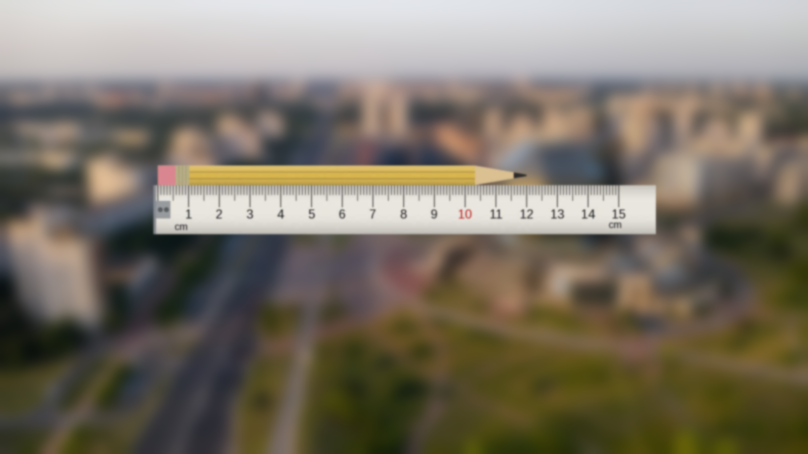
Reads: 12; cm
